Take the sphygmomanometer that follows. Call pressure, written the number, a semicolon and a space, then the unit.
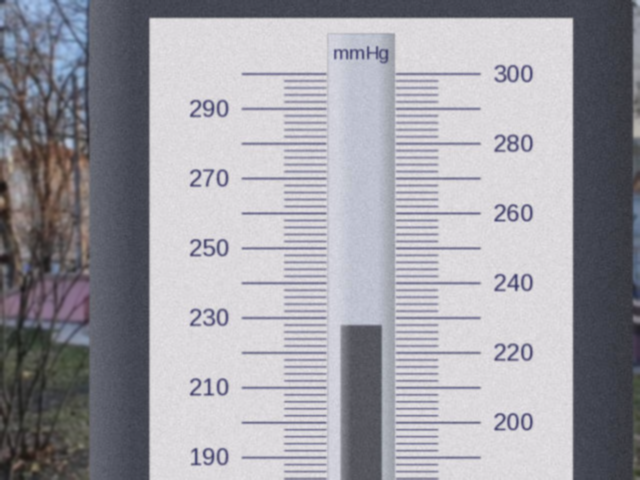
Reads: 228; mmHg
